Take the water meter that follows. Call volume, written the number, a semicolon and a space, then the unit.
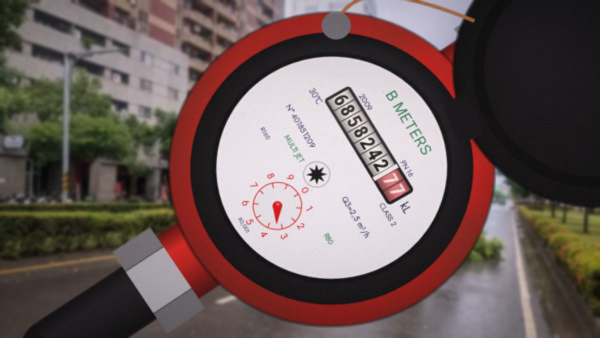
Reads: 6858242.773; kL
